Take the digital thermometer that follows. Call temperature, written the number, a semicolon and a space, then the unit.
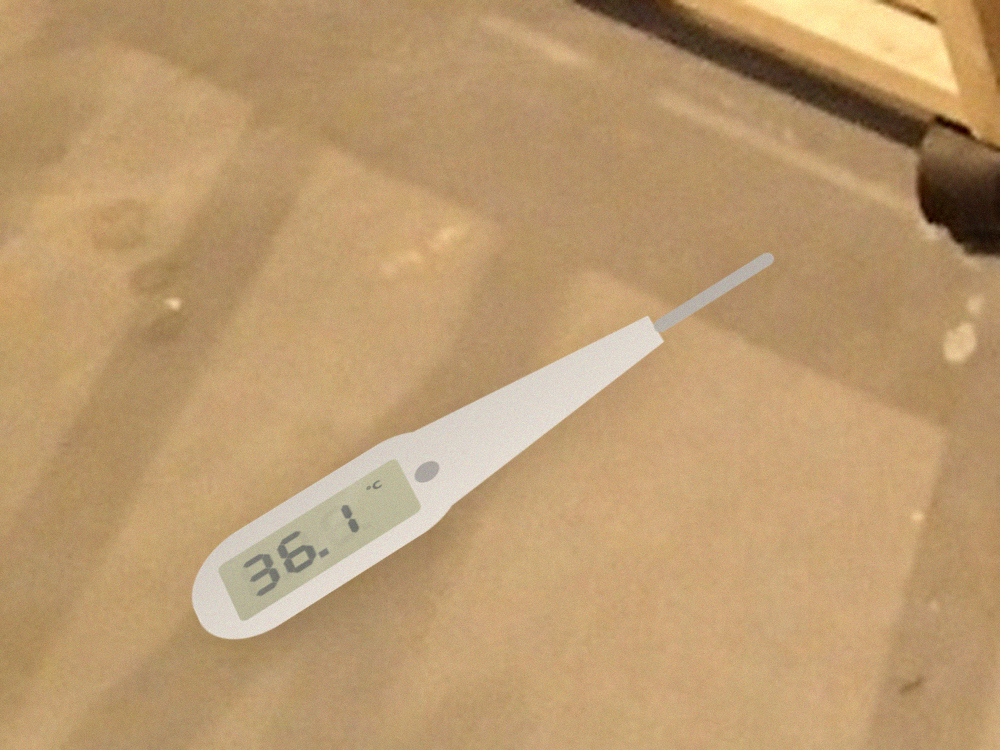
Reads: 36.1; °C
